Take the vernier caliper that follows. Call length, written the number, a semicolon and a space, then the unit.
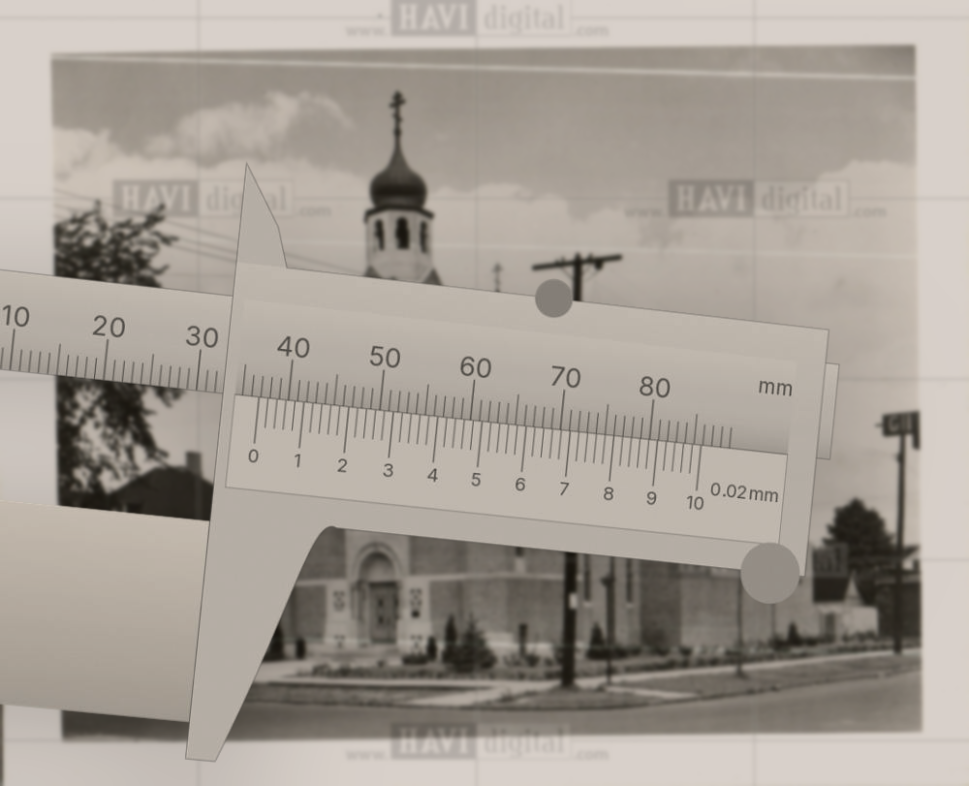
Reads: 36.8; mm
